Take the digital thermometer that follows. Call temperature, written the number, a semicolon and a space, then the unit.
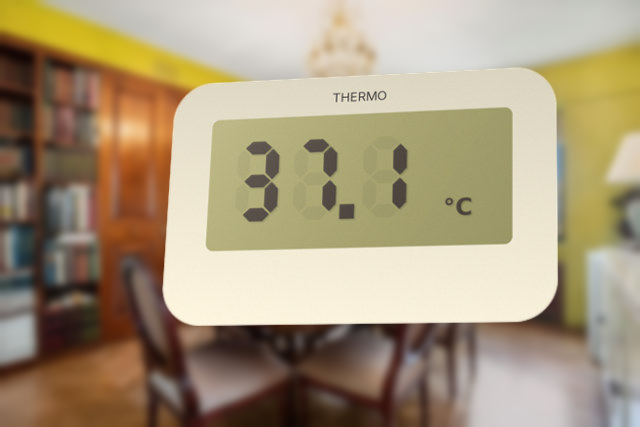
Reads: 37.1; °C
